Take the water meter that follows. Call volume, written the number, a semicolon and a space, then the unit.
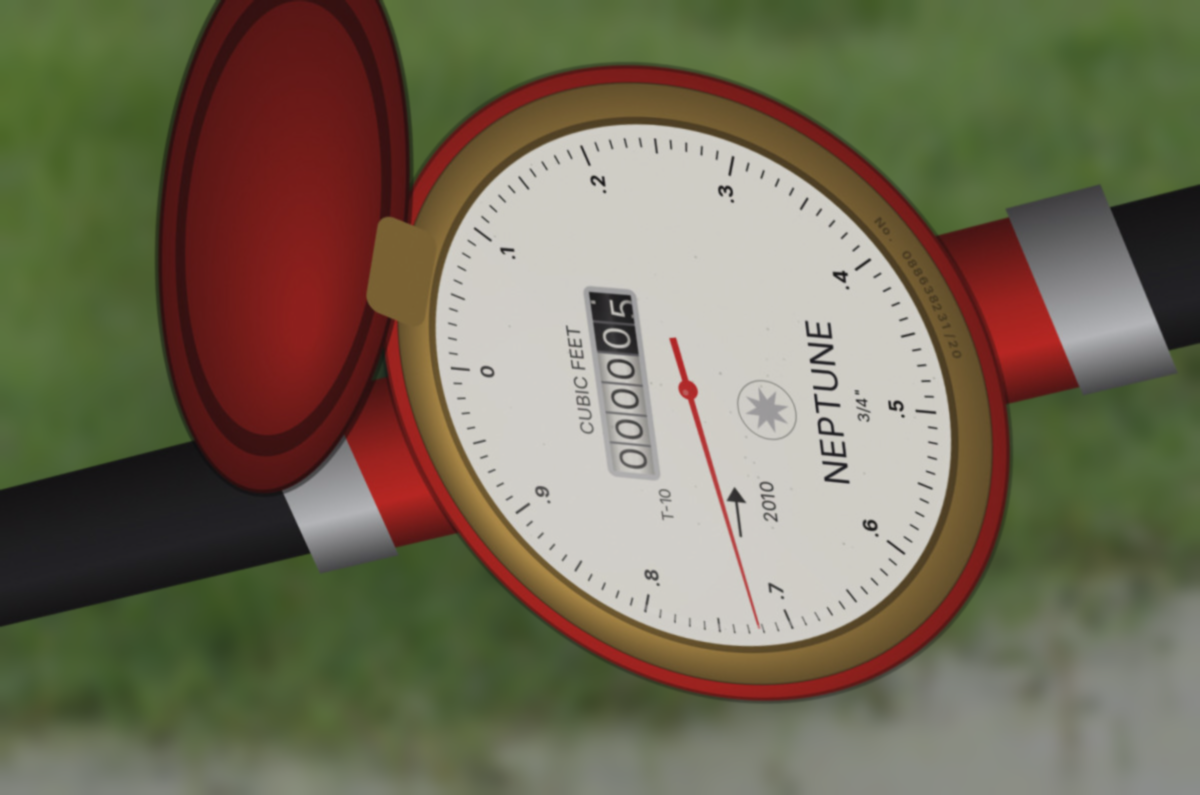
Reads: 4.72; ft³
